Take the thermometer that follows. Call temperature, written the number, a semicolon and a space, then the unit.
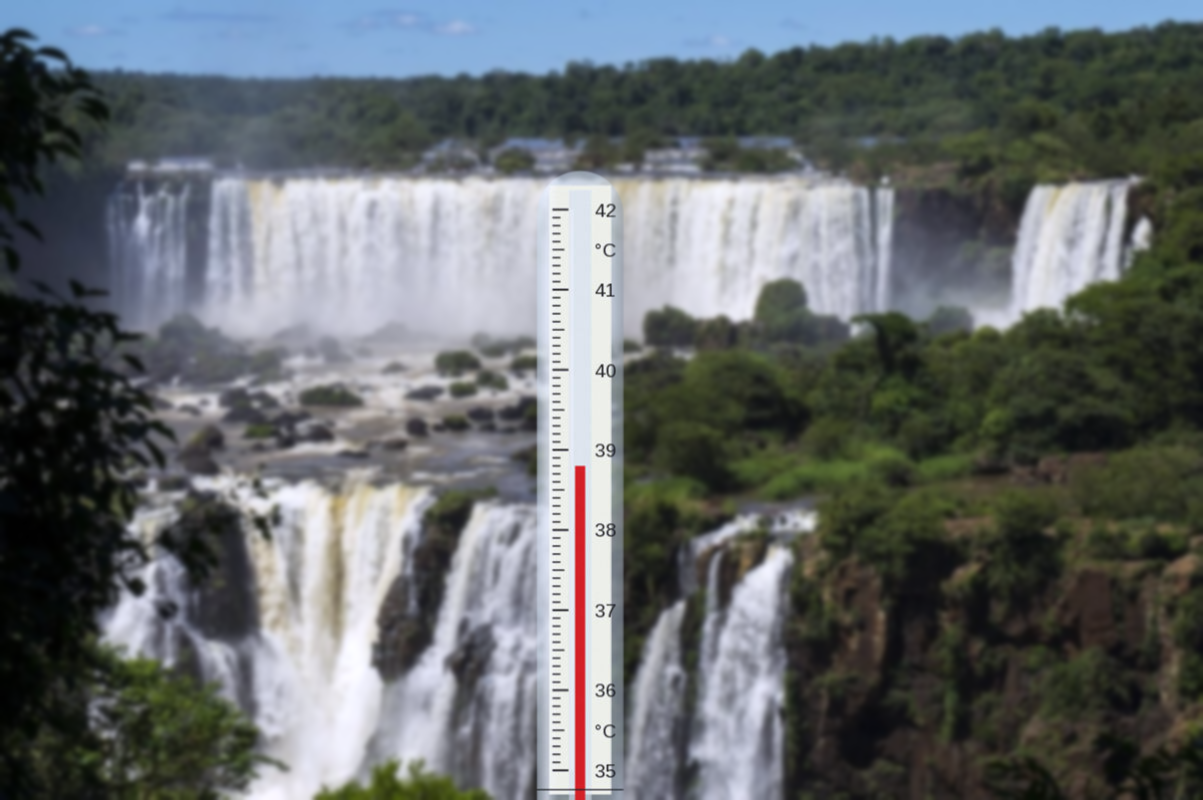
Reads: 38.8; °C
